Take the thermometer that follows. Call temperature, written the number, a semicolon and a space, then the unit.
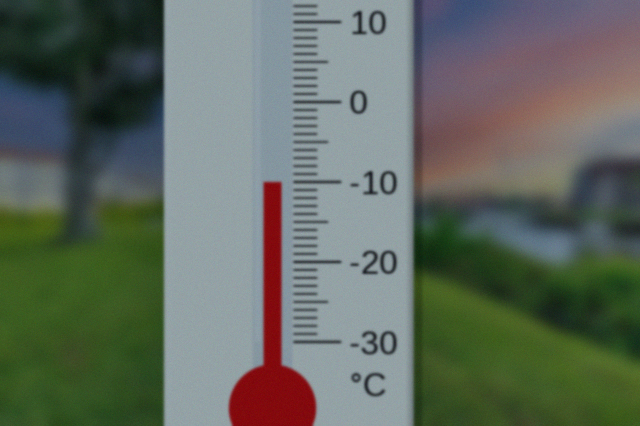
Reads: -10; °C
